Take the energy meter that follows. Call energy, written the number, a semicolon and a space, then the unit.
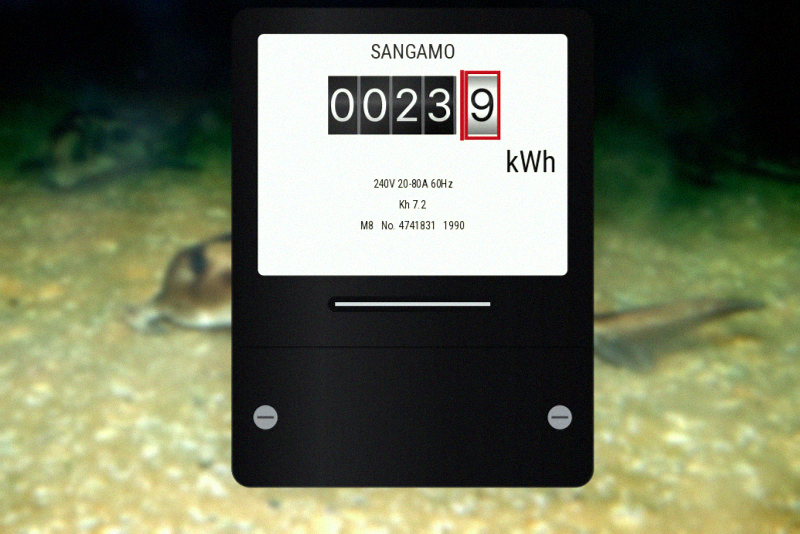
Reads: 23.9; kWh
